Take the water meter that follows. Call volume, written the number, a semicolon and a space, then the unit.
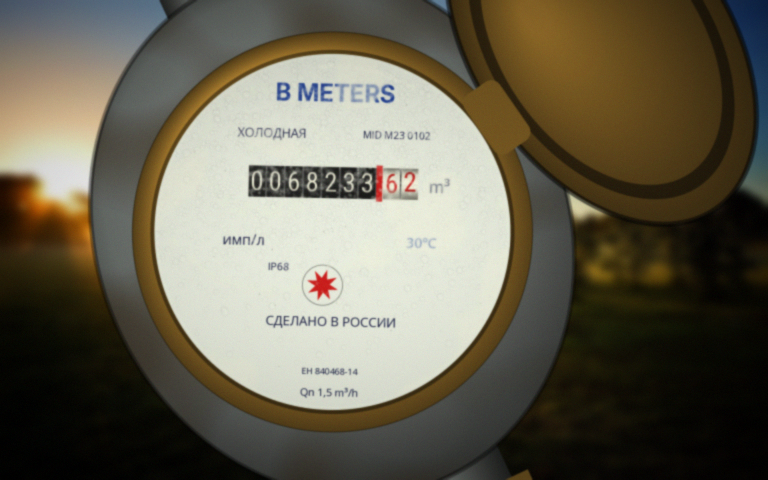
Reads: 68233.62; m³
